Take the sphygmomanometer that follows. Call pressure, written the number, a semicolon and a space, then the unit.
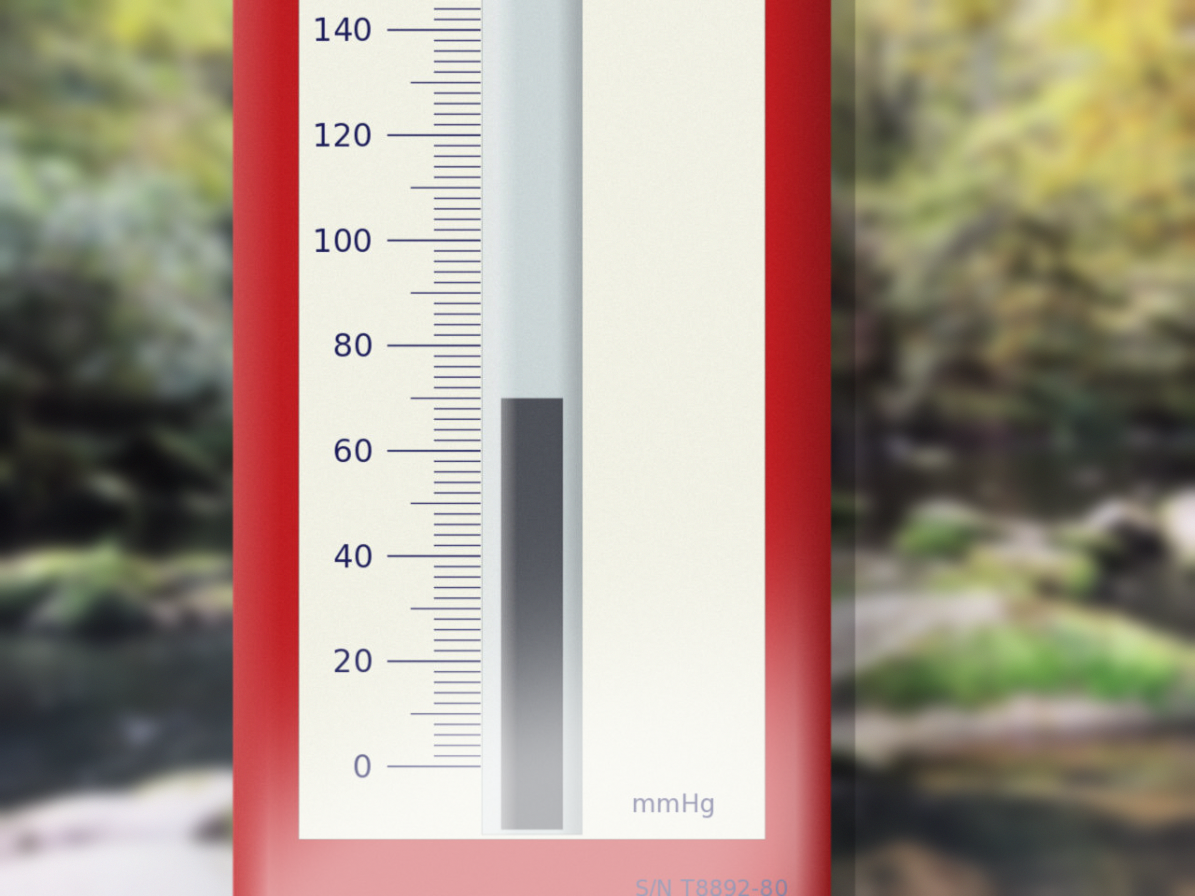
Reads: 70; mmHg
